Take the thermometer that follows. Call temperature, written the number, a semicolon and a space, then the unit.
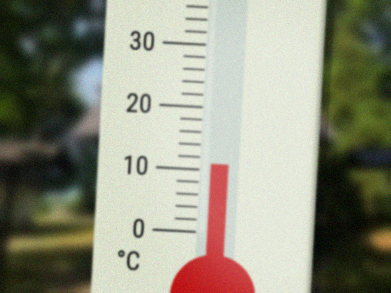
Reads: 11; °C
